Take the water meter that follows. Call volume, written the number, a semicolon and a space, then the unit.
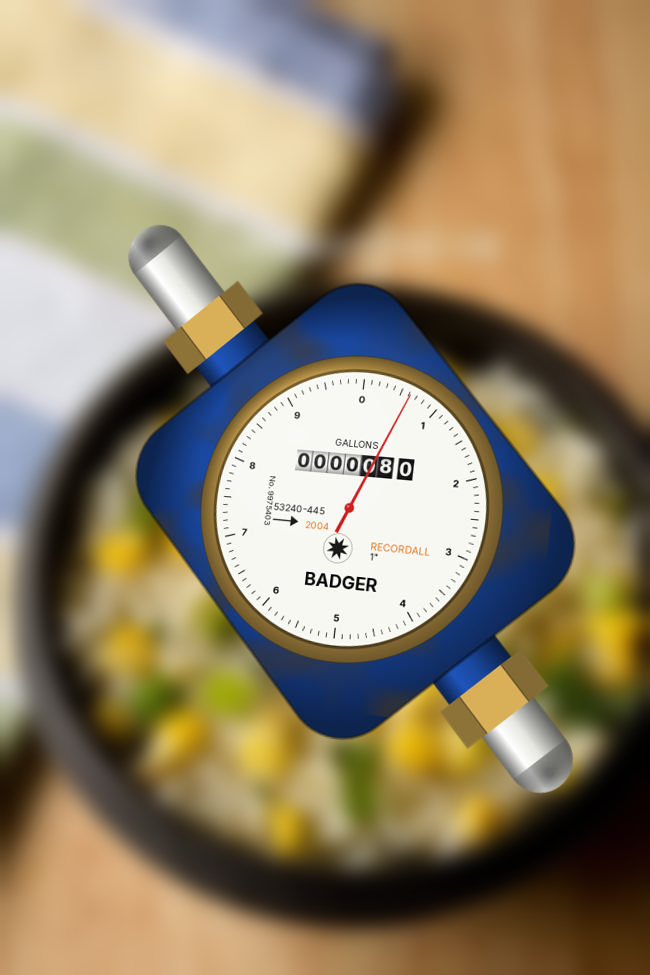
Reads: 80.6; gal
